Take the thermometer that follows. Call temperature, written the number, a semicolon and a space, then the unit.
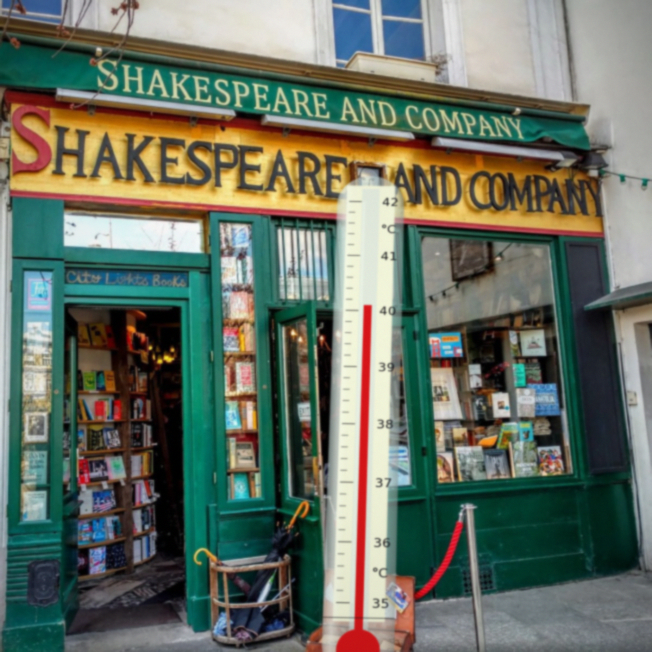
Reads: 40.1; °C
